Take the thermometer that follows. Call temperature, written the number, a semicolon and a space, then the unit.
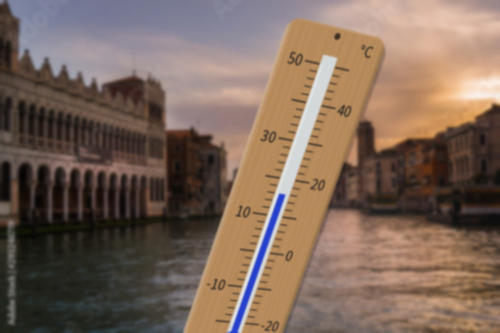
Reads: 16; °C
